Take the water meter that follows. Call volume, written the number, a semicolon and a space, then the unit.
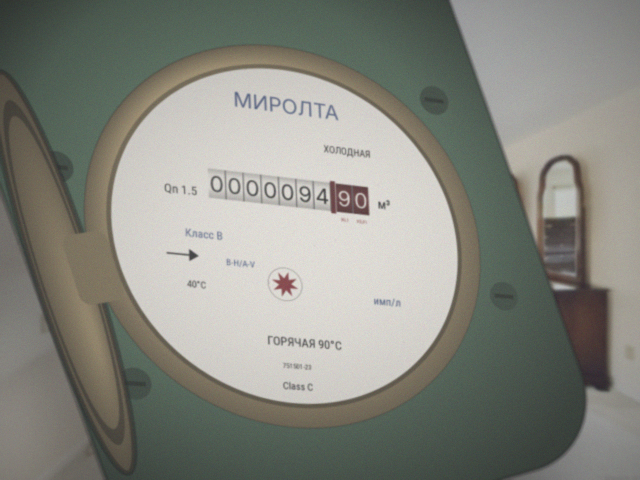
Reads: 94.90; m³
